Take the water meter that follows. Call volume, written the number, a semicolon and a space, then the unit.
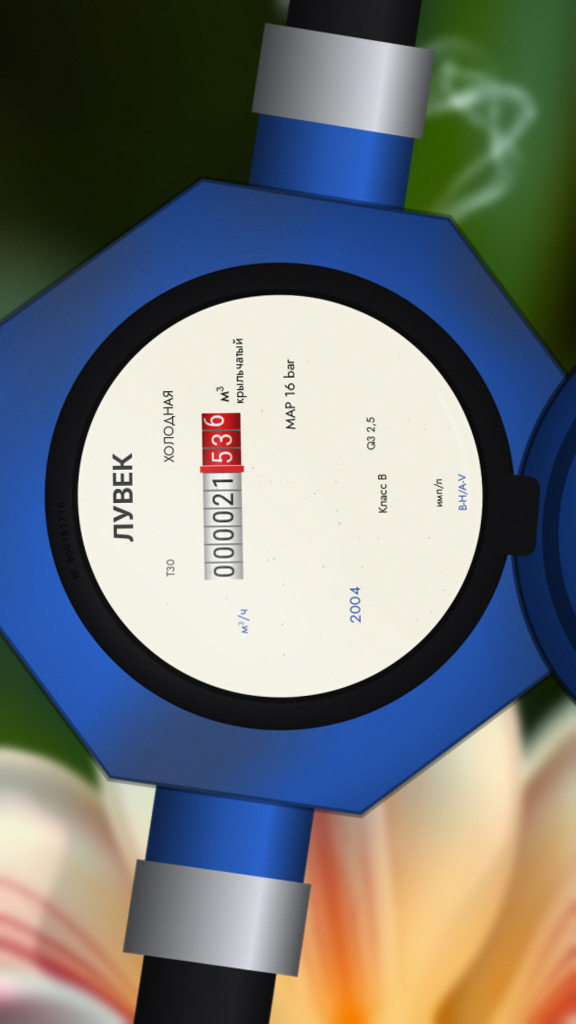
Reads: 21.536; m³
